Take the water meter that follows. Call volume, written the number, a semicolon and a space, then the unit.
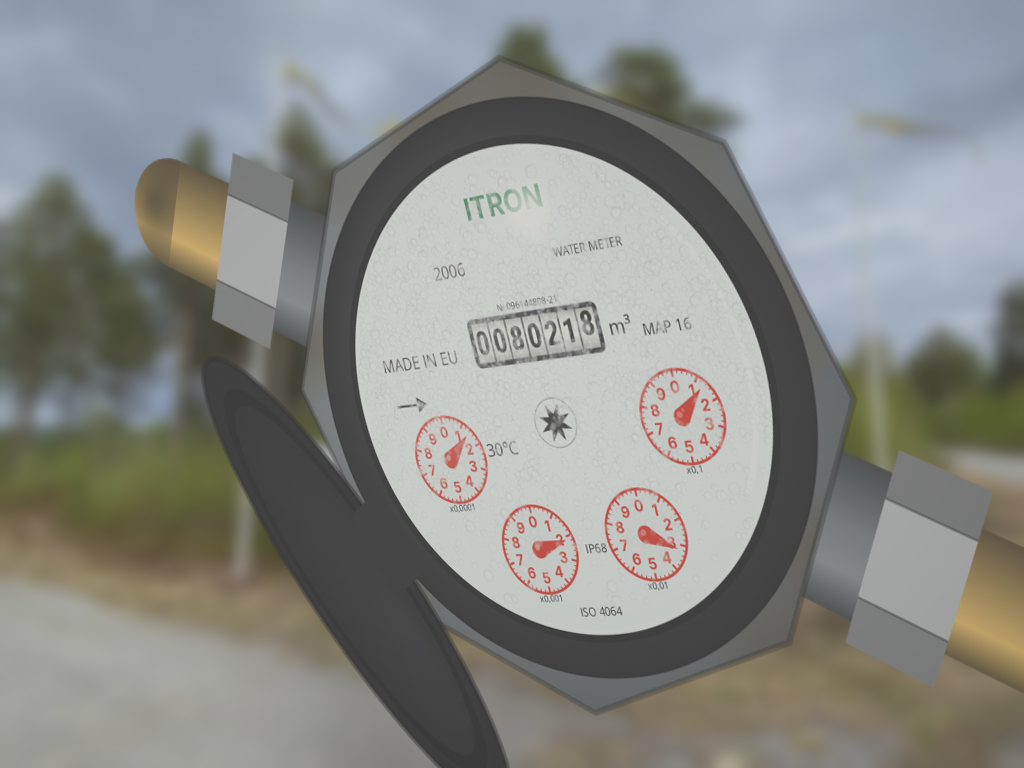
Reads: 80218.1321; m³
